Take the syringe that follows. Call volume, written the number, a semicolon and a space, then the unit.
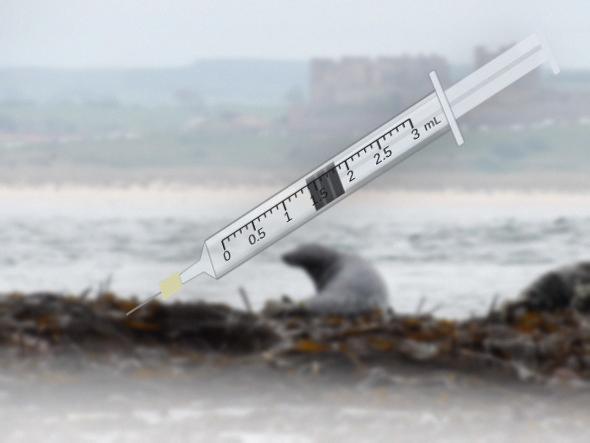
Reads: 1.4; mL
